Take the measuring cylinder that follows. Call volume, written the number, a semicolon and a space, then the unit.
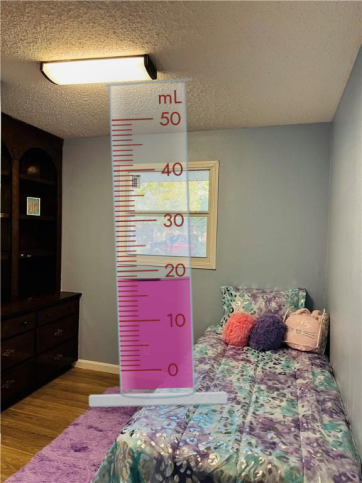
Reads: 18; mL
